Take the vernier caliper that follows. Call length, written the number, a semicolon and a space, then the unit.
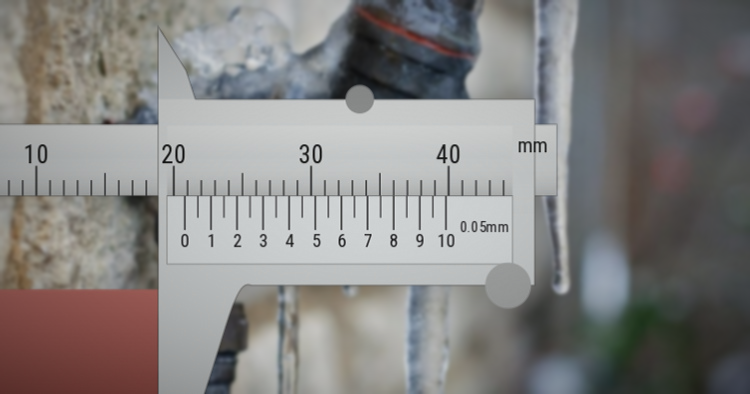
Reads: 20.8; mm
